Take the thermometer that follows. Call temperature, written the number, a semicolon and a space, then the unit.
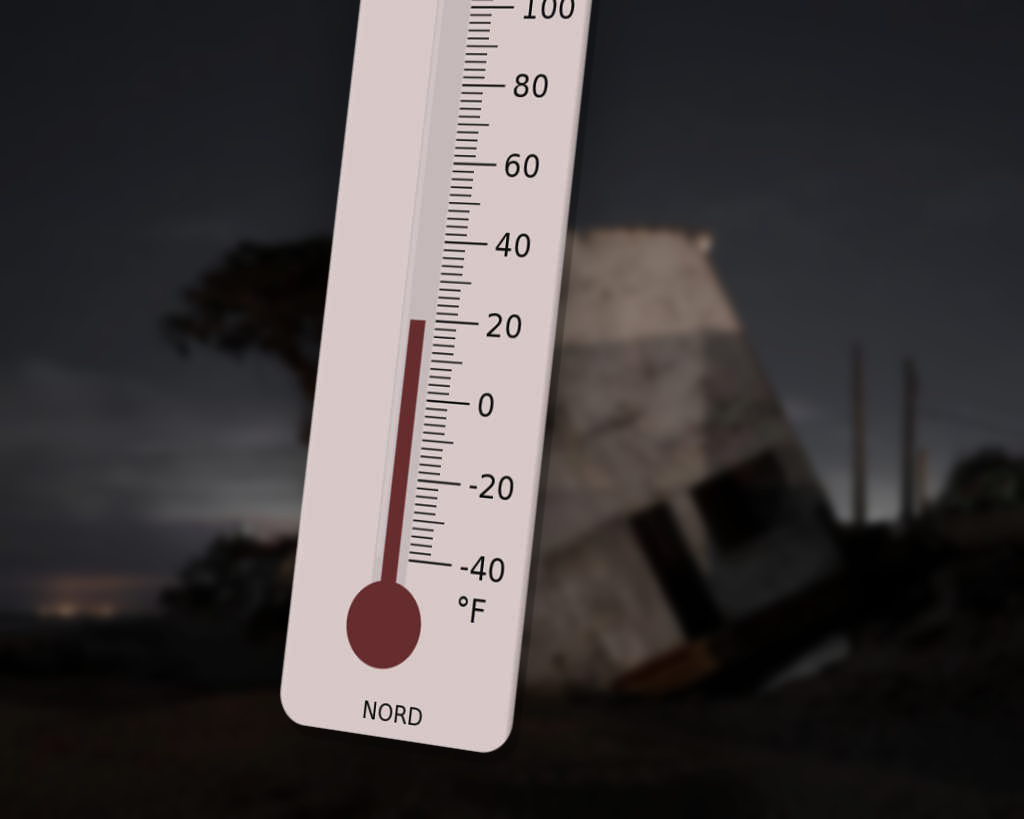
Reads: 20; °F
